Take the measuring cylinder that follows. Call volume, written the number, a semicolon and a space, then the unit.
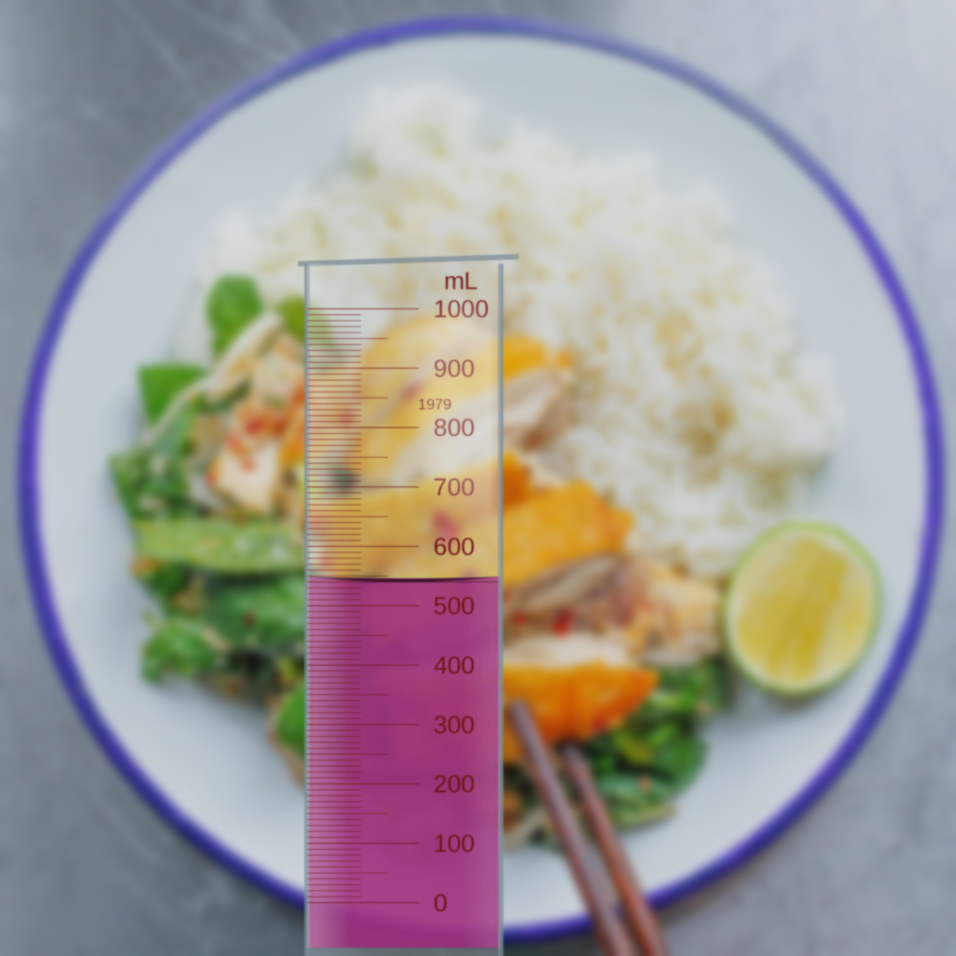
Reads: 540; mL
